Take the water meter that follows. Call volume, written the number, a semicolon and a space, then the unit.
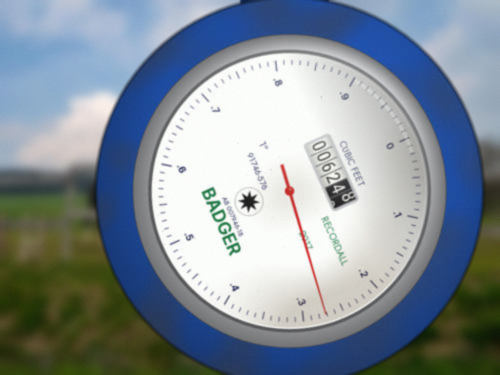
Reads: 6248.27; ft³
